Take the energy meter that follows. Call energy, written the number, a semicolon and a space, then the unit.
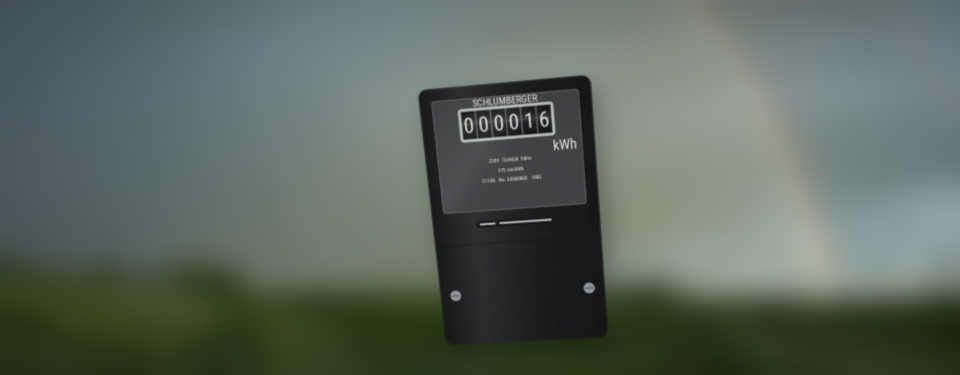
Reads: 16; kWh
